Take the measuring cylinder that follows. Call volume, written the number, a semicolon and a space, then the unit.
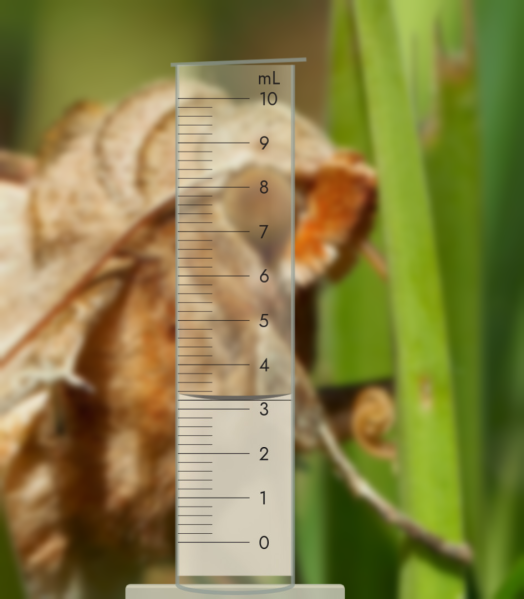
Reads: 3.2; mL
